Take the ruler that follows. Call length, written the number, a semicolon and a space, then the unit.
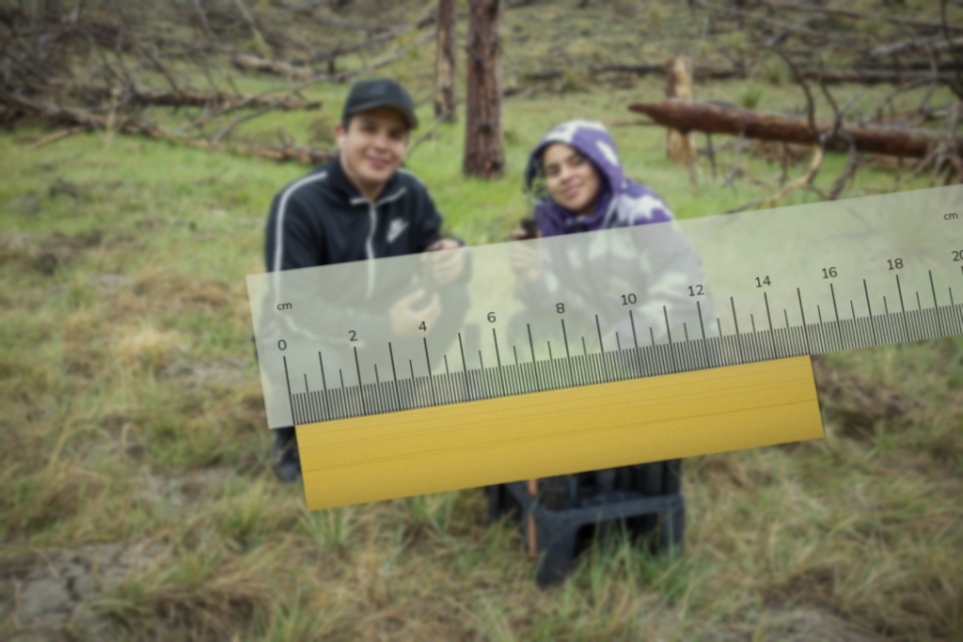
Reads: 15; cm
